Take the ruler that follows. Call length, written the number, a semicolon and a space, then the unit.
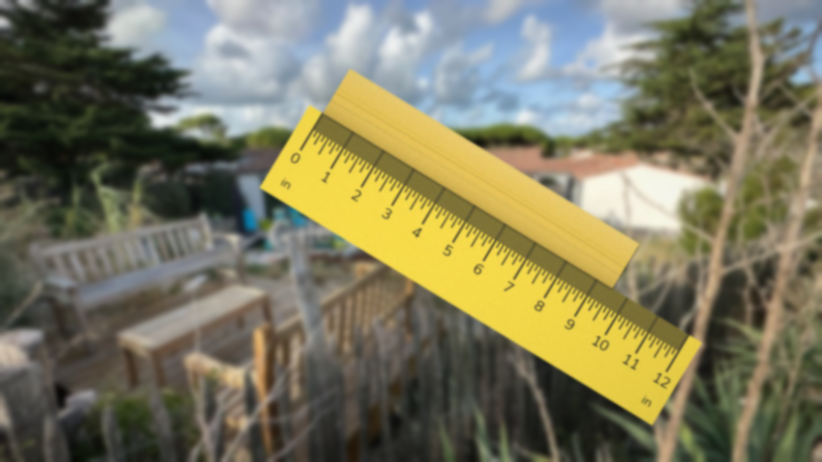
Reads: 9.5; in
